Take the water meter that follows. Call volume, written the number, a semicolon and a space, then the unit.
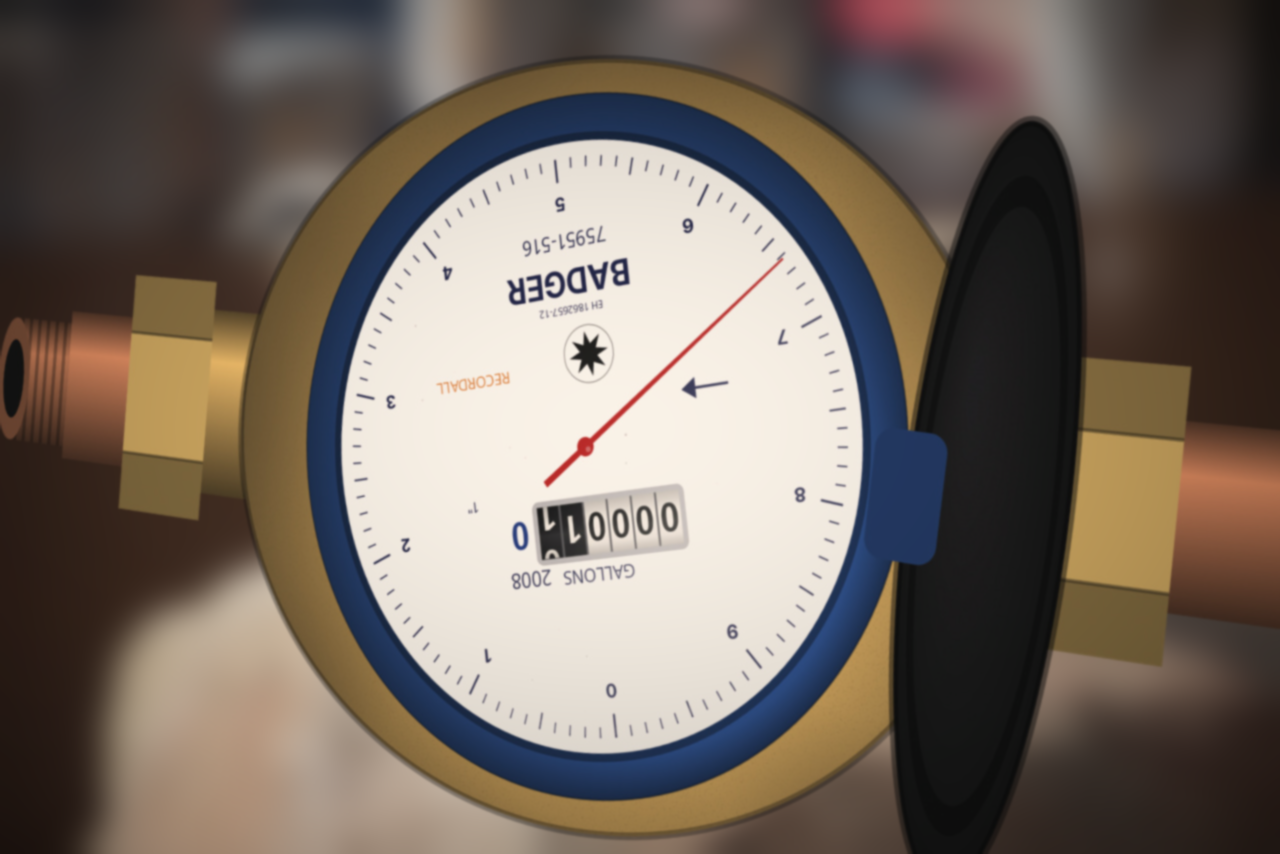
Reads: 106.6; gal
